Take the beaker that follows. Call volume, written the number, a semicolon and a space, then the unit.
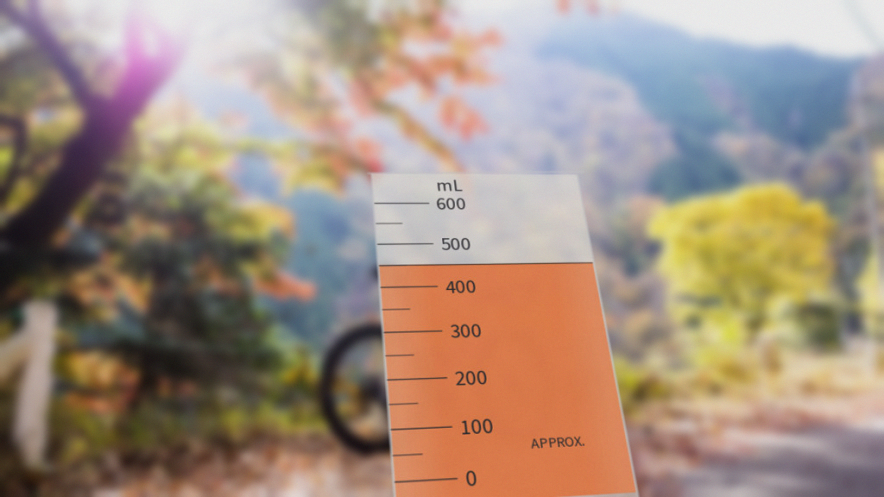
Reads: 450; mL
